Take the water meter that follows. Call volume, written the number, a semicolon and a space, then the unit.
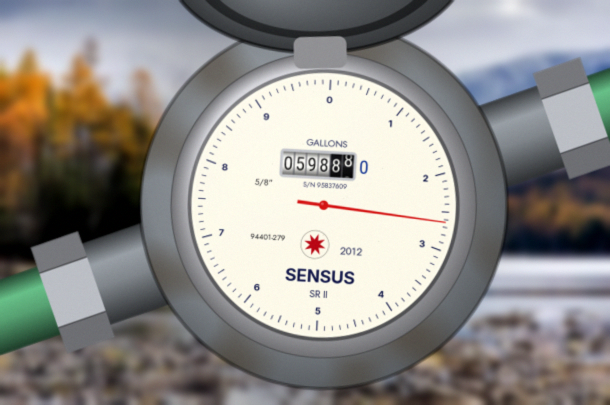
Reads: 598882.6; gal
